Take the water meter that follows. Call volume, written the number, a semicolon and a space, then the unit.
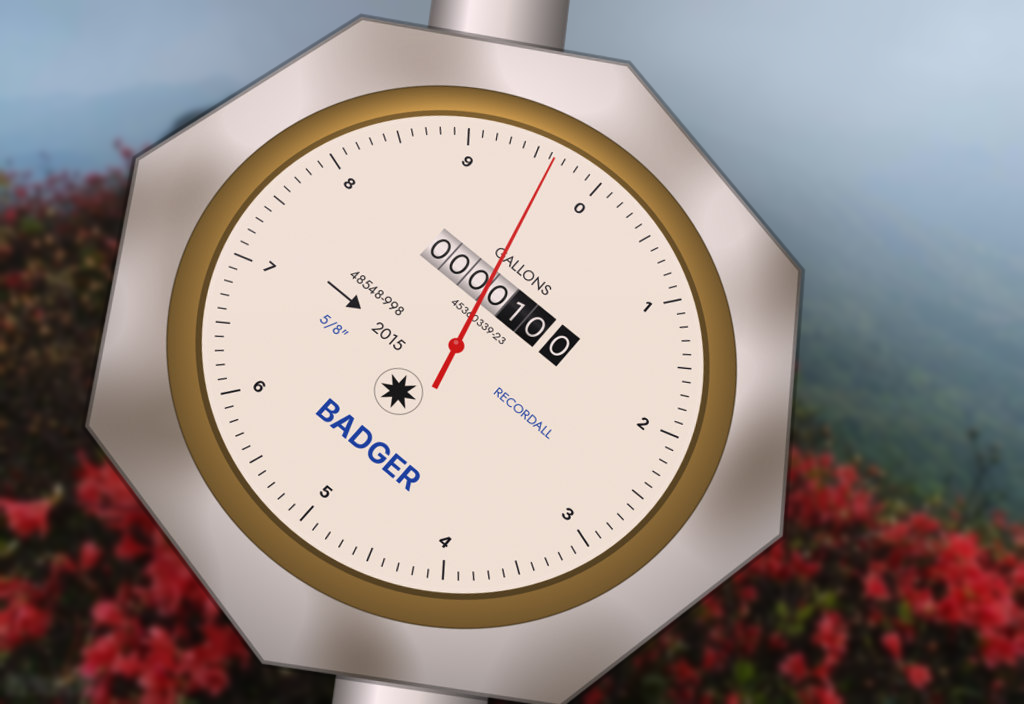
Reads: 99.6; gal
